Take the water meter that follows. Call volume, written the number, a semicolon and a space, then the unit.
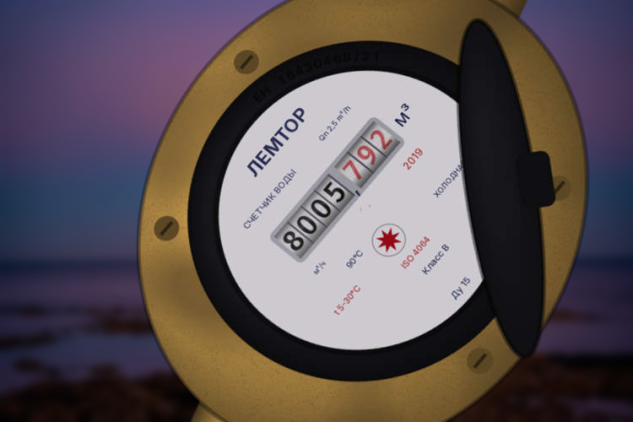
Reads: 8005.792; m³
